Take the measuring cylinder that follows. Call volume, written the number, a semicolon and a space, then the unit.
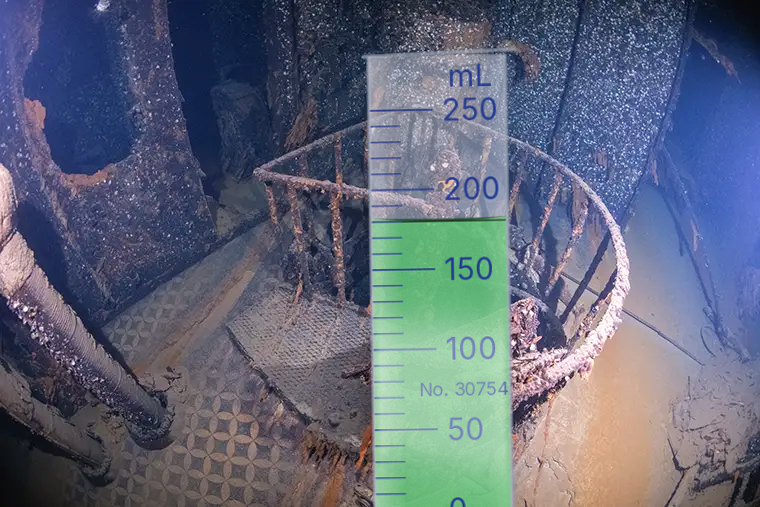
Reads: 180; mL
